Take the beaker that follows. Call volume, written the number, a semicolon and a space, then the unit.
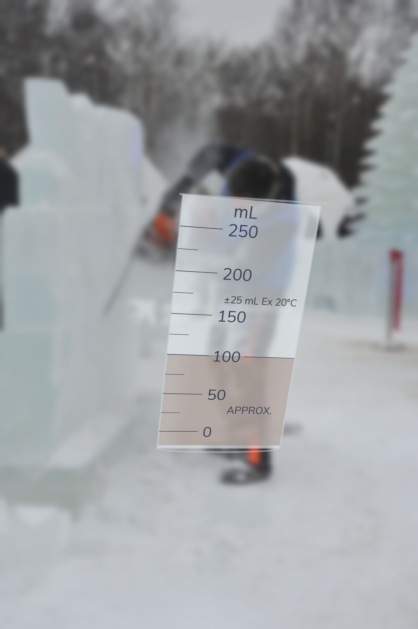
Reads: 100; mL
